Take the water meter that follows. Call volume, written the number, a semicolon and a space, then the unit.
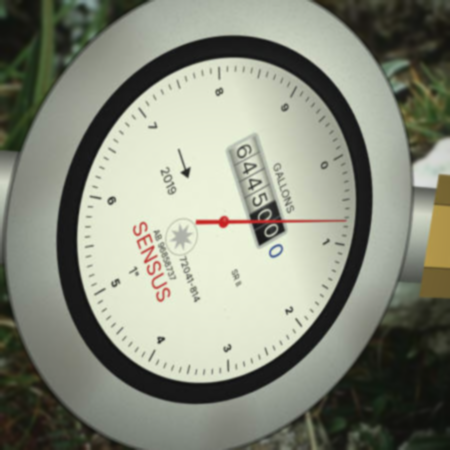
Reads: 6445000.7; gal
